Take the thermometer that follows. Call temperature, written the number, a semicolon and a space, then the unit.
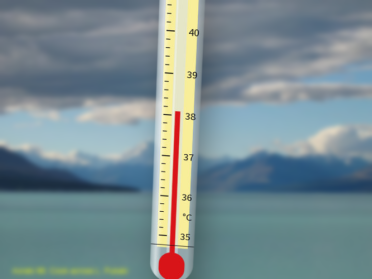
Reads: 38.1; °C
